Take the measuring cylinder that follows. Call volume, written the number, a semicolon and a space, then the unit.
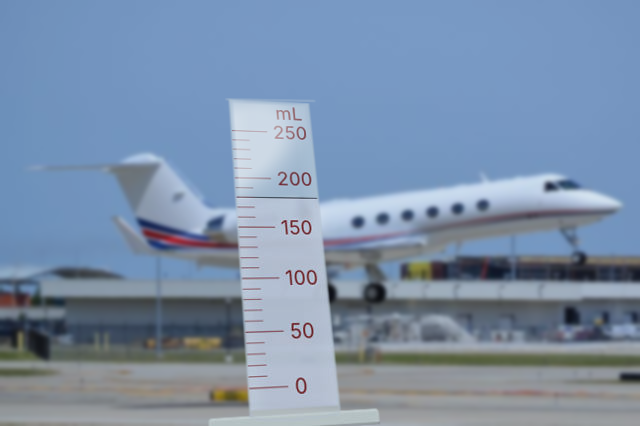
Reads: 180; mL
